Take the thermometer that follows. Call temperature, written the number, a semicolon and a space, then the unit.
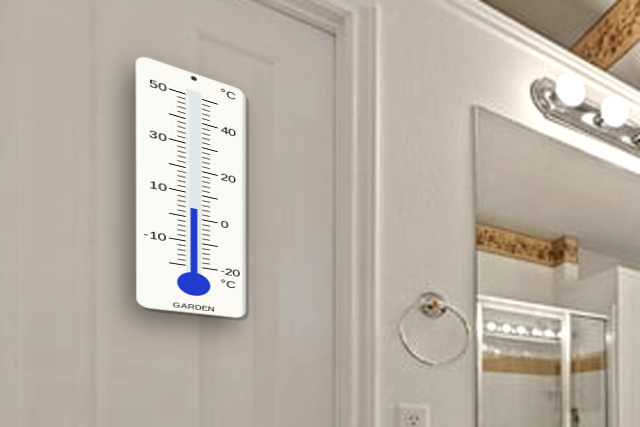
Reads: 4; °C
